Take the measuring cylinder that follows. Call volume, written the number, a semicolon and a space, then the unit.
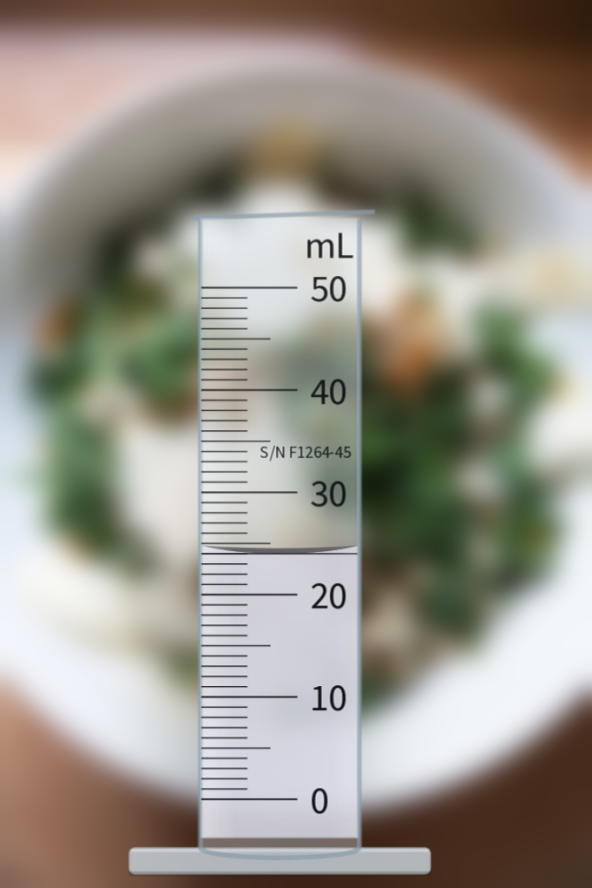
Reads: 24; mL
